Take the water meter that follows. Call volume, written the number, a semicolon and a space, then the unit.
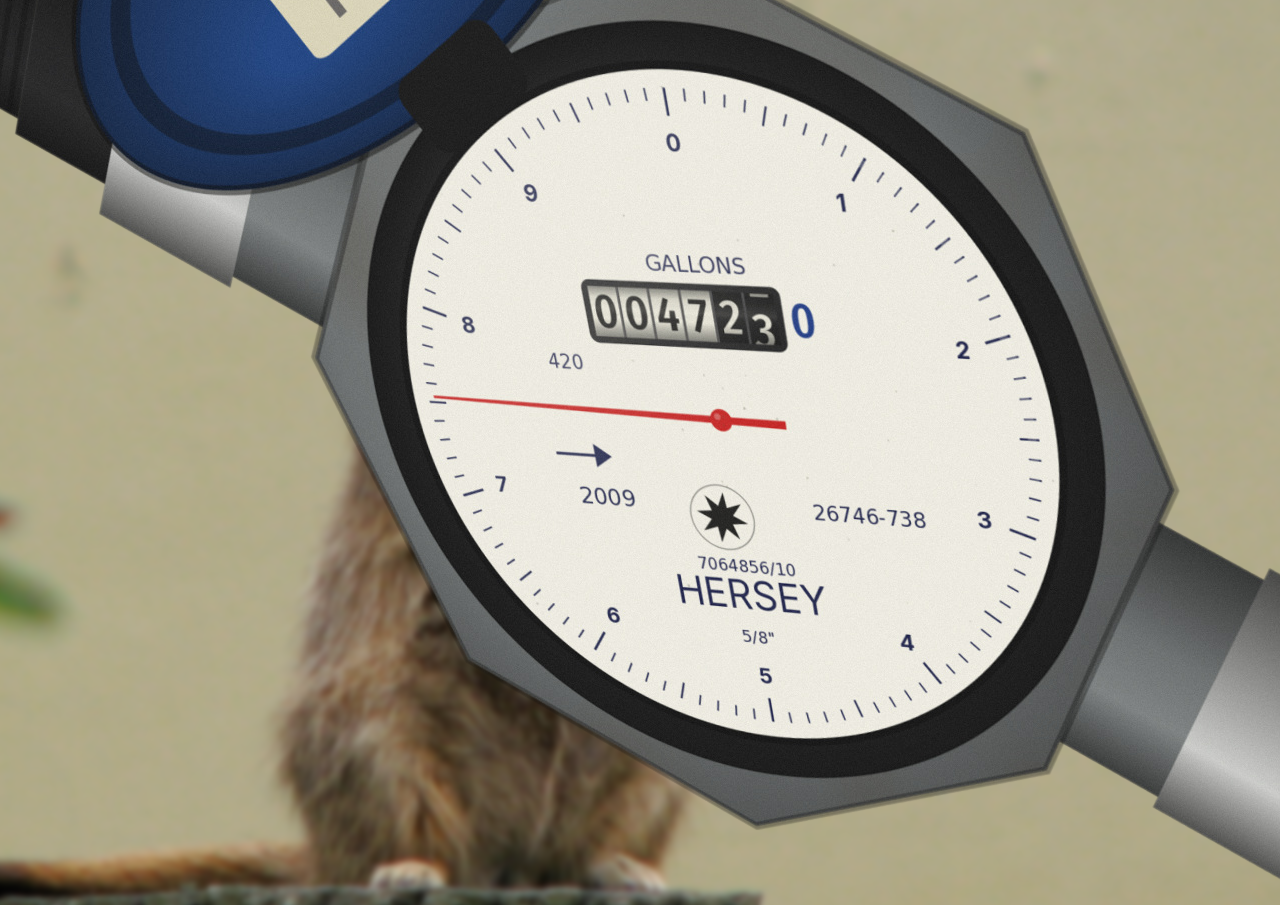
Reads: 47227.5; gal
